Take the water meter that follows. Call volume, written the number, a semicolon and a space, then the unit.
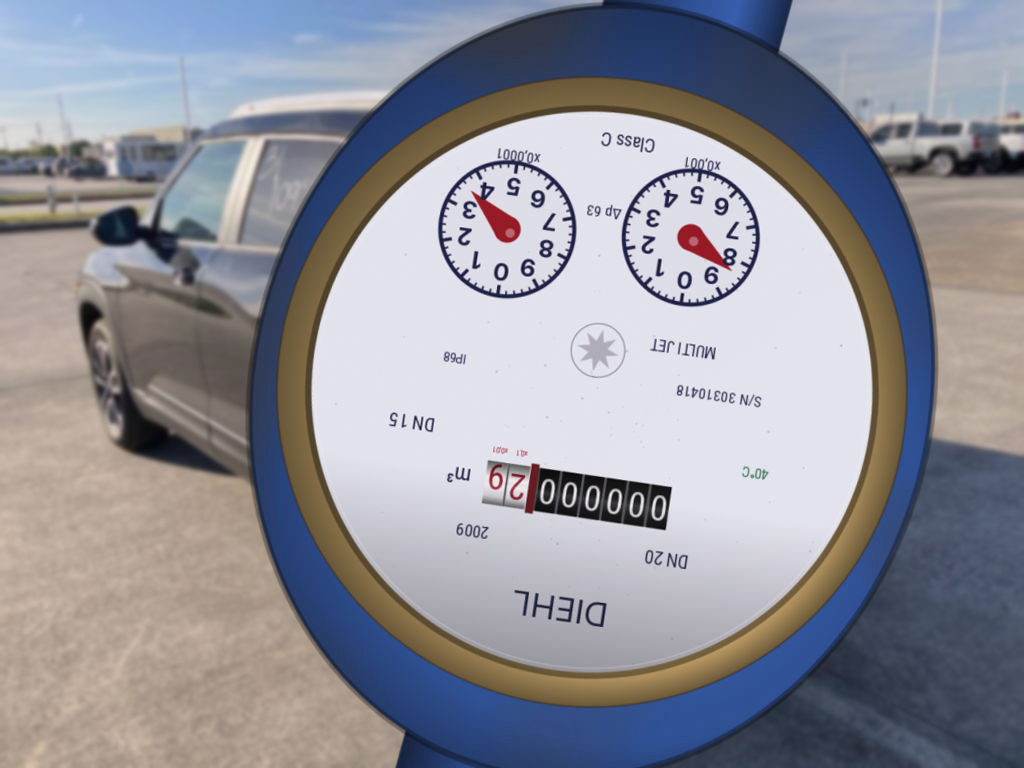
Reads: 0.2883; m³
